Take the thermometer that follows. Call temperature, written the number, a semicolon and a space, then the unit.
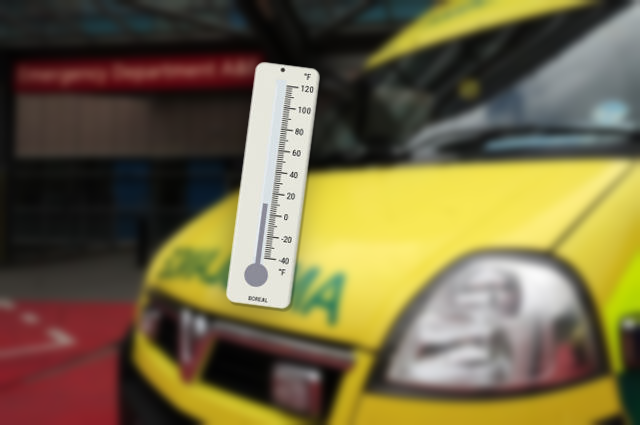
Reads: 10; °F
